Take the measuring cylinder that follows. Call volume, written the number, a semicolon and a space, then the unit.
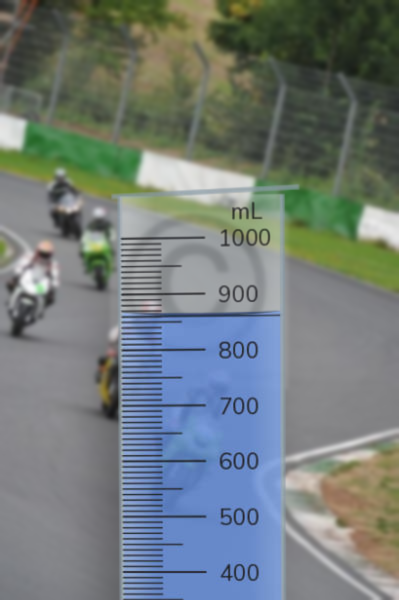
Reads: 860; mL
